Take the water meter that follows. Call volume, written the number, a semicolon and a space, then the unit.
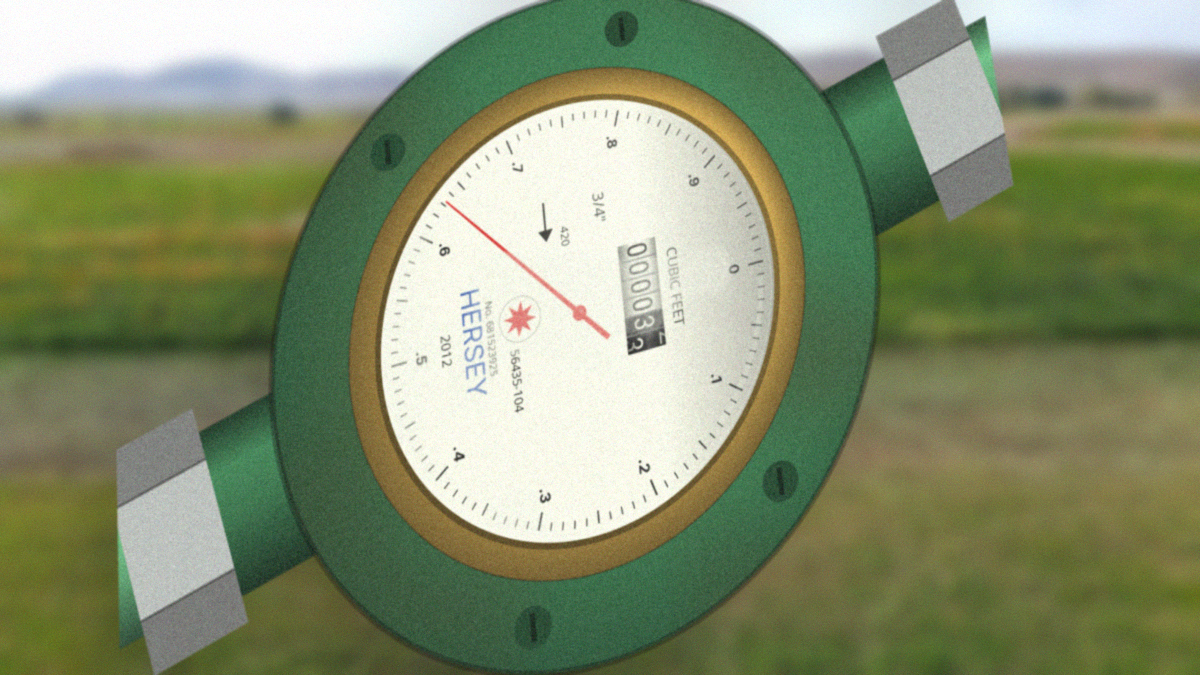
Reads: 32.63; ft³
